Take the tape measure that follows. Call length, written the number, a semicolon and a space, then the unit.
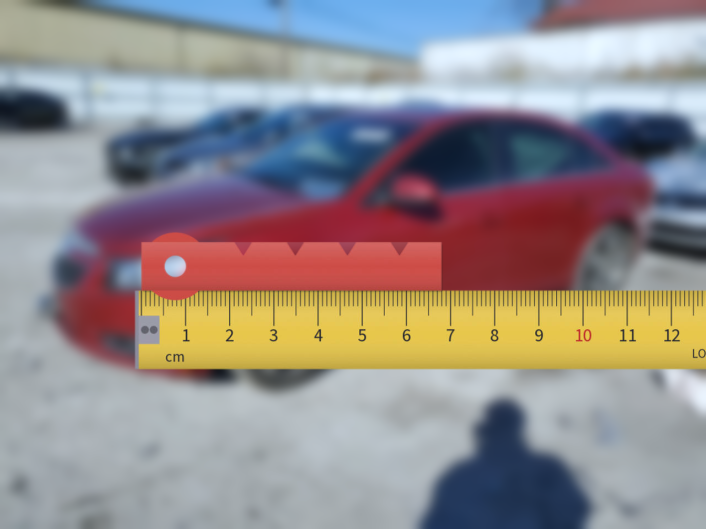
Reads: 6.8; cm
